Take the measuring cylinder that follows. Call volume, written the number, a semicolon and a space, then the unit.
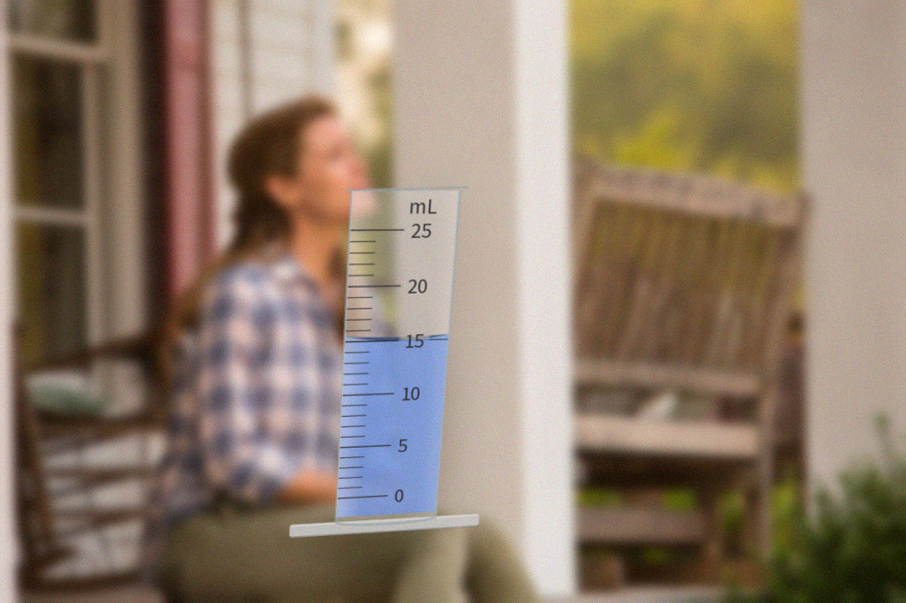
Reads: 15; mL
